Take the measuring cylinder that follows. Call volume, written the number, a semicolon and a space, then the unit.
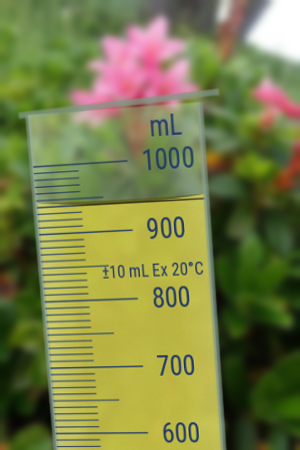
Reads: 940; mL
